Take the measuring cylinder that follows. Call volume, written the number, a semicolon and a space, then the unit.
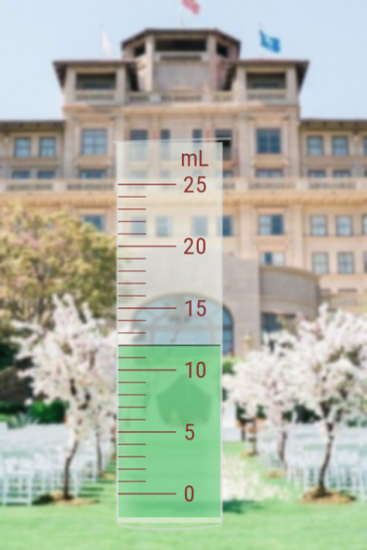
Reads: 12; mL
